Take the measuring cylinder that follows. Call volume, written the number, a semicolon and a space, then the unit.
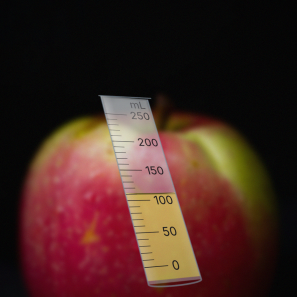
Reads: 110; mL
